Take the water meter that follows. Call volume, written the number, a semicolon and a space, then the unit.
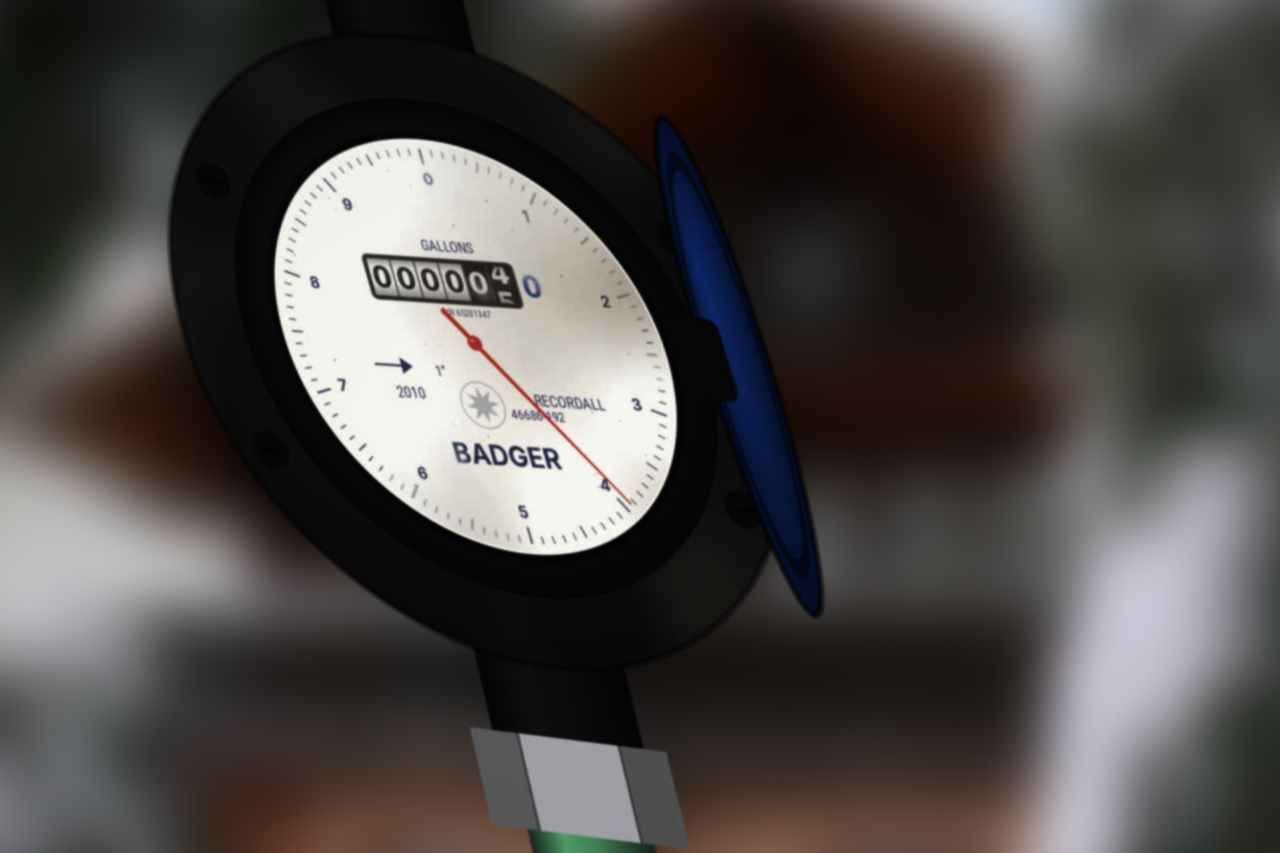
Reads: 43.9; gal
